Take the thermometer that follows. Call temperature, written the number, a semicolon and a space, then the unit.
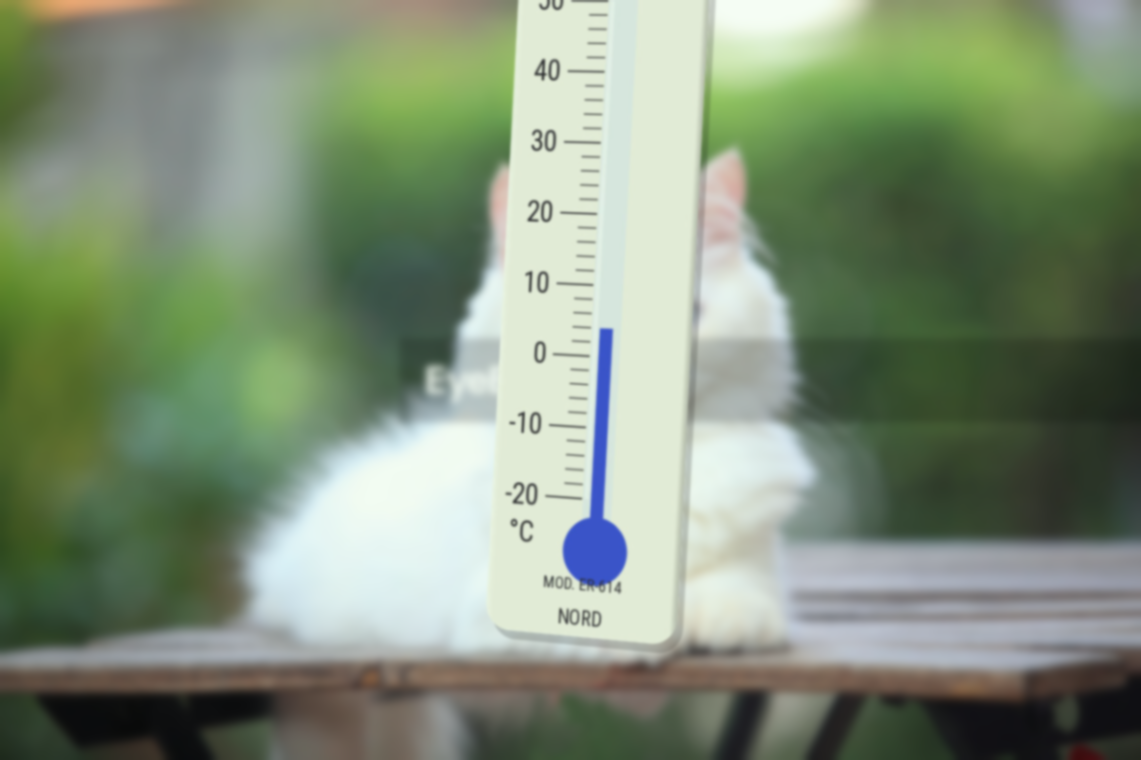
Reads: 4; °C
